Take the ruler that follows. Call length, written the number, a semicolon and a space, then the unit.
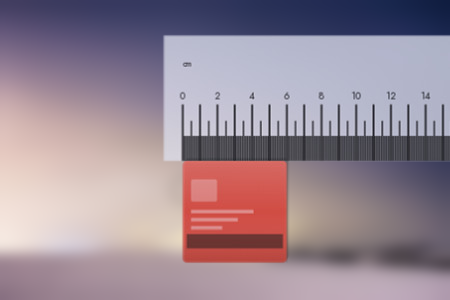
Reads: 6; cm
